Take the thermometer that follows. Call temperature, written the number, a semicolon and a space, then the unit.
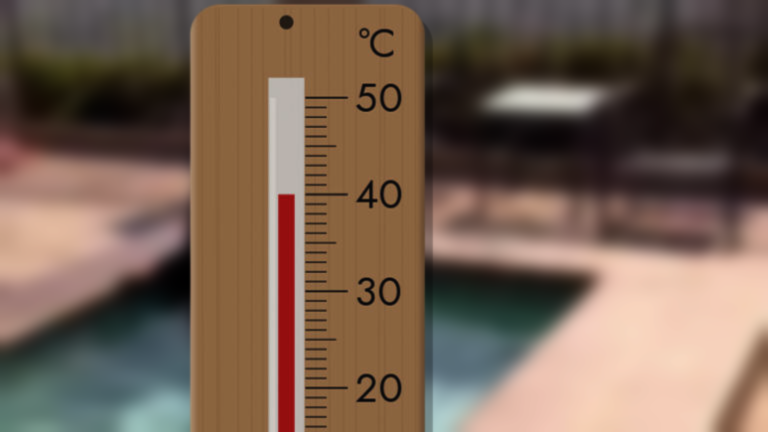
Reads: 40; °C
